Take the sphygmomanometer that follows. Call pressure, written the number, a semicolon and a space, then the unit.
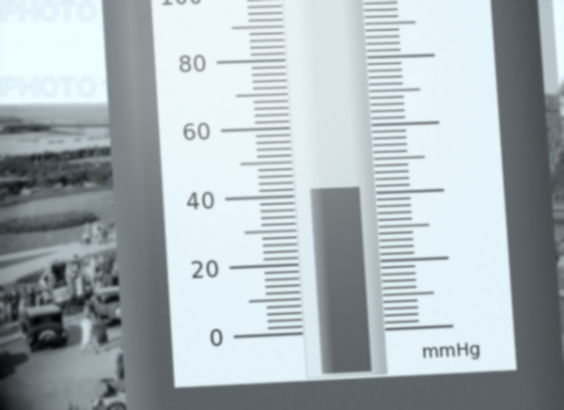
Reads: 42; mmHg
